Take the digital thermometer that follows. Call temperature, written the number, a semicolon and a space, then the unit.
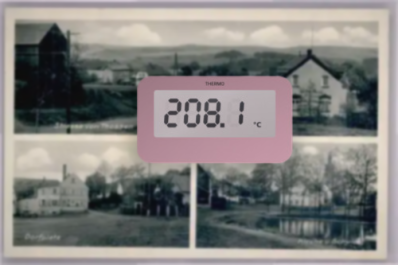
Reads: 208.1; °C
